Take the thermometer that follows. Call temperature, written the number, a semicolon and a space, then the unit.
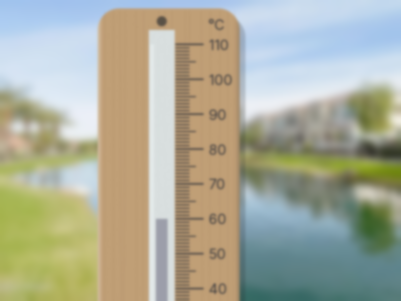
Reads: 60; °C
